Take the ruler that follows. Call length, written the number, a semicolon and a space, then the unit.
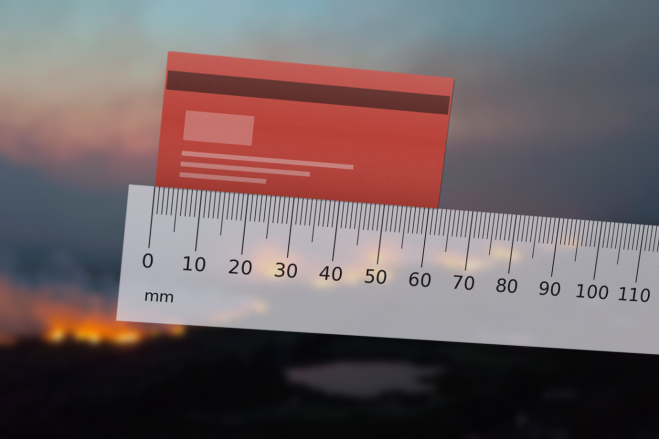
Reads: 62; mm
